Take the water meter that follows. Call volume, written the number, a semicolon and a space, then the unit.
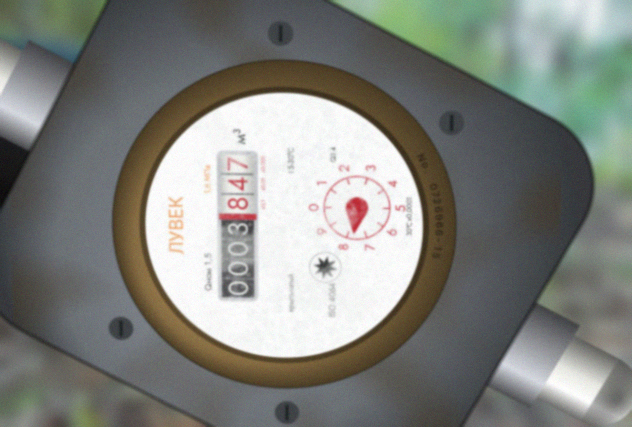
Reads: 3.8477; m³
